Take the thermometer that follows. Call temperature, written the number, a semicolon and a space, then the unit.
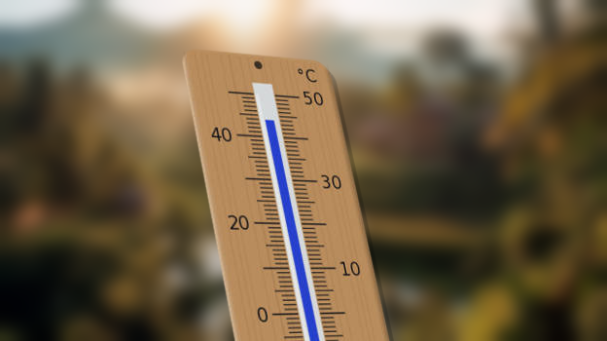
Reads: 44; °C
